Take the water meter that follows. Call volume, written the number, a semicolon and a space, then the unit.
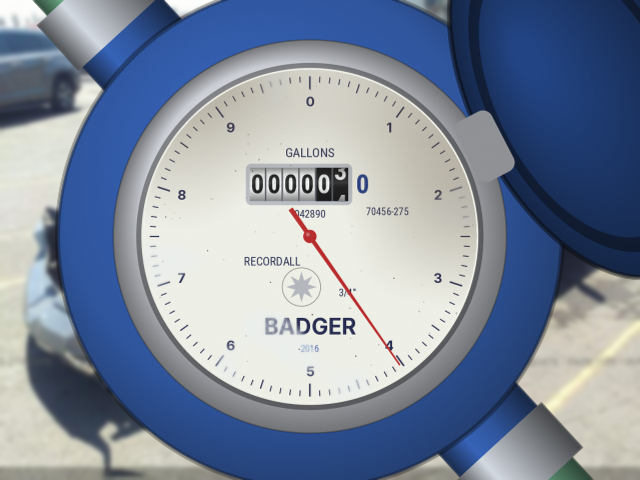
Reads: 34.0; gal
